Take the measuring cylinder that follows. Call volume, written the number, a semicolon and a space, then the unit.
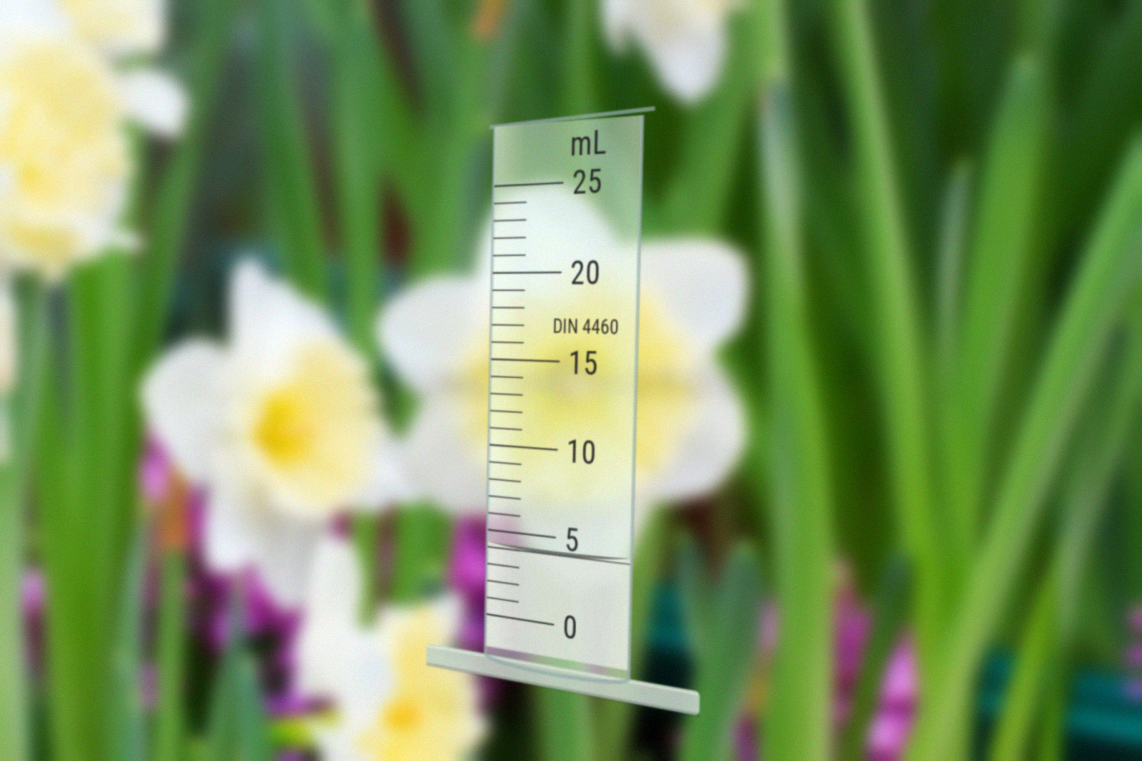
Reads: 4; mL
